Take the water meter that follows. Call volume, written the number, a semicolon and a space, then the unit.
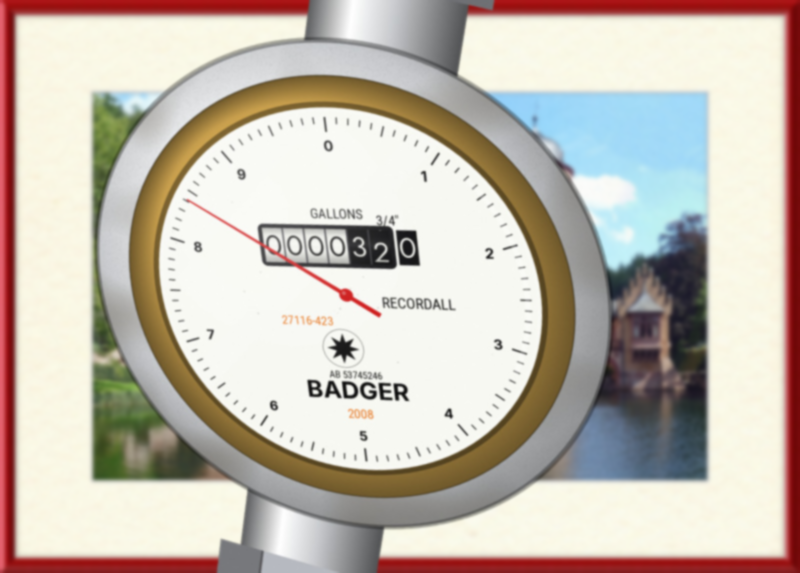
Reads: 318.4; gal
